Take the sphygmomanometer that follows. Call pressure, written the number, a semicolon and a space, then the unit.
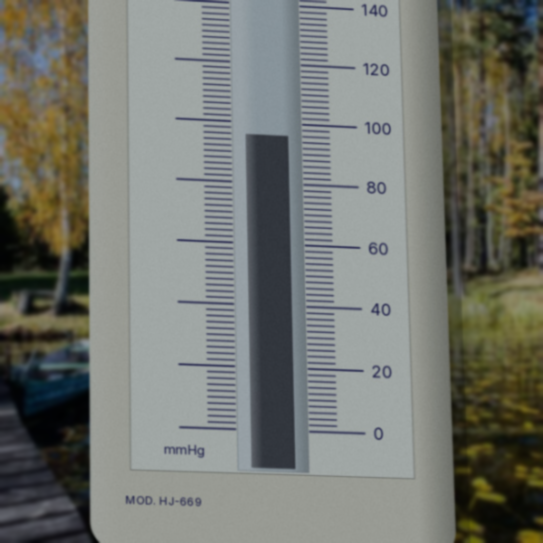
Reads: 96; mmHg
